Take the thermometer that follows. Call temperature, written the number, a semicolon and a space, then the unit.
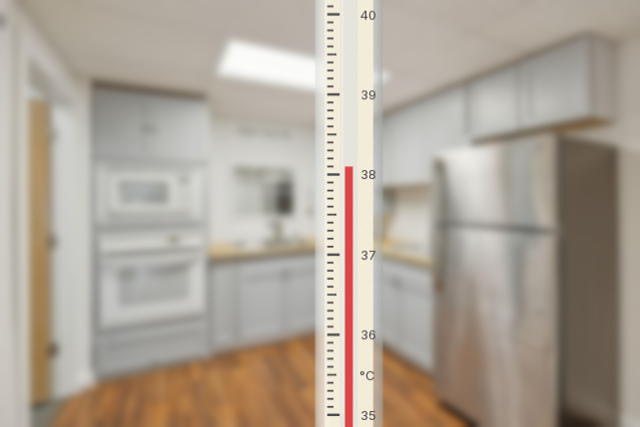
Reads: 38.1; °C
